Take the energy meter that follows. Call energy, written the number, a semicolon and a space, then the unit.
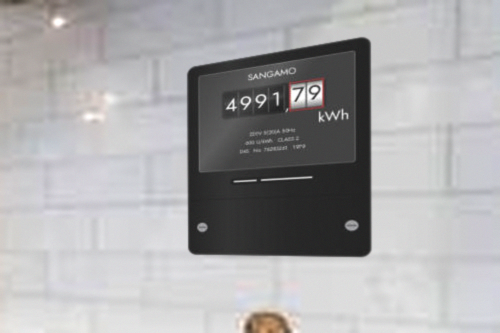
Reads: 4991.79; kWh
